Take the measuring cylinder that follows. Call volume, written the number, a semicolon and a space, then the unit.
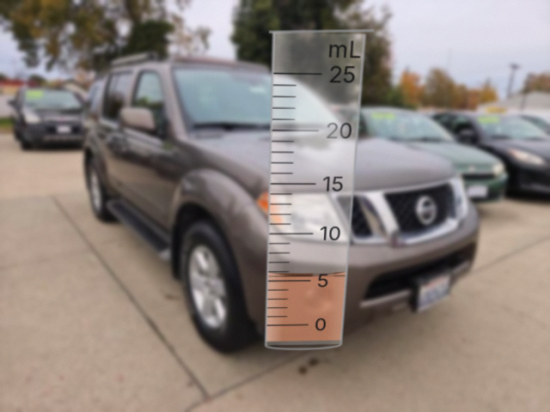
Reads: 5.5; mL
